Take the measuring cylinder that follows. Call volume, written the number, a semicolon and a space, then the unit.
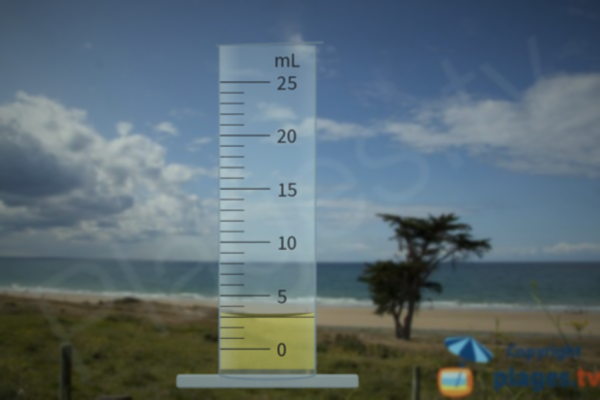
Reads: 3; mL
